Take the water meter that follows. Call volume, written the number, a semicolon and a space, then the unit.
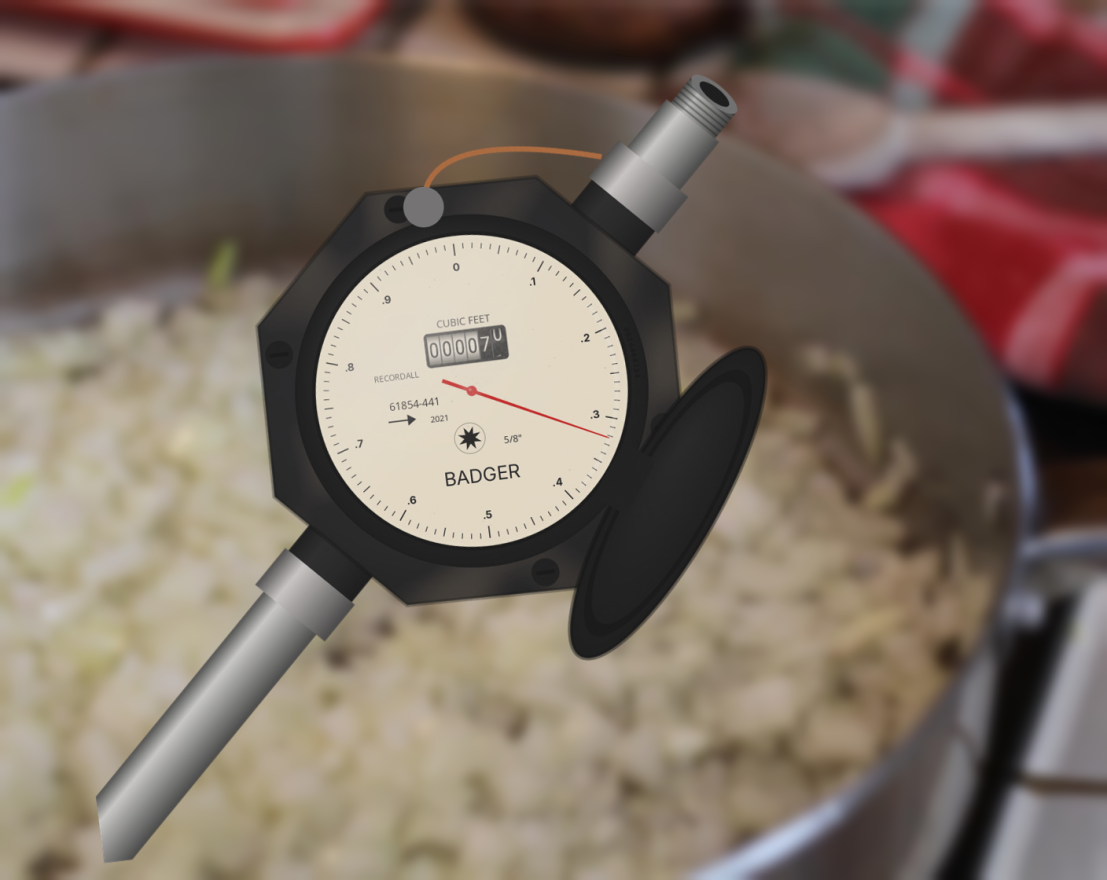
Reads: 70.32; ft³
